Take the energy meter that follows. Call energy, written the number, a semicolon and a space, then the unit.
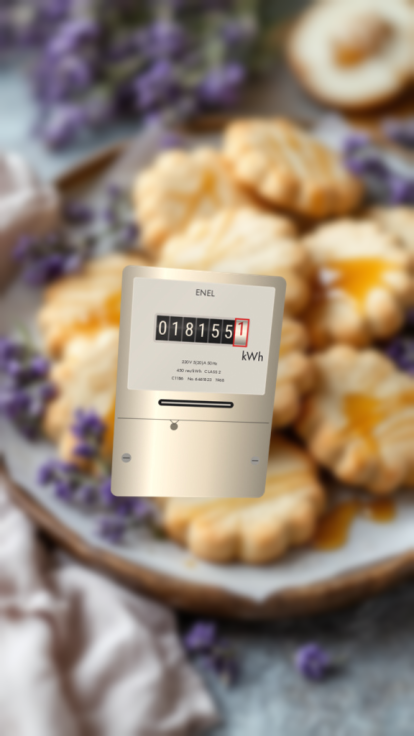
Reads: 18155.1; kWh
